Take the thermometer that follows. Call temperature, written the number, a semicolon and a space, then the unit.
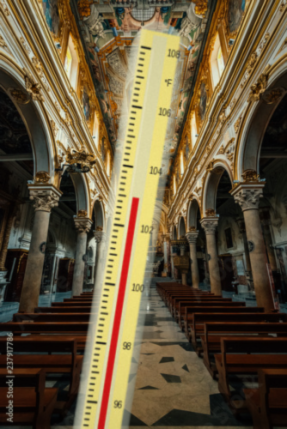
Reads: 103; °F
